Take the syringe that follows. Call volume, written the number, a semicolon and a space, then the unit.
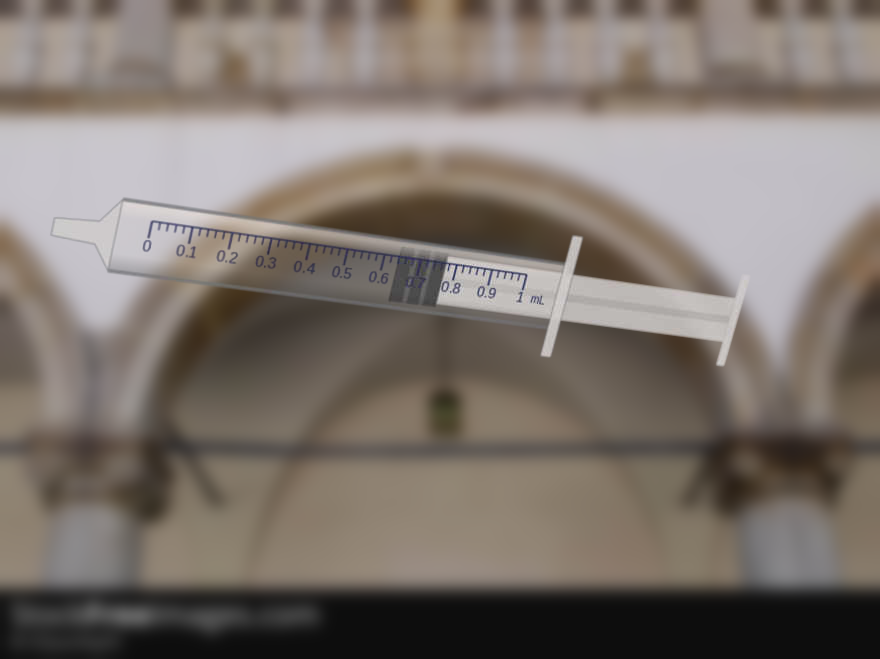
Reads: 0.64; mL
